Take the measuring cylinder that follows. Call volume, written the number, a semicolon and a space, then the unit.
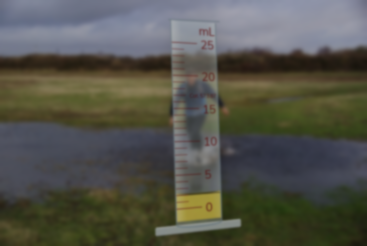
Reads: 2; mL
